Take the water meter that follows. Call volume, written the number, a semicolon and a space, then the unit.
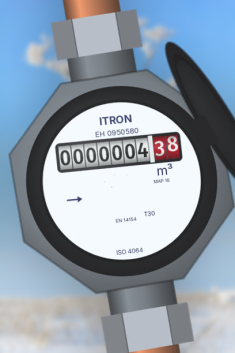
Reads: 4.38; m³
